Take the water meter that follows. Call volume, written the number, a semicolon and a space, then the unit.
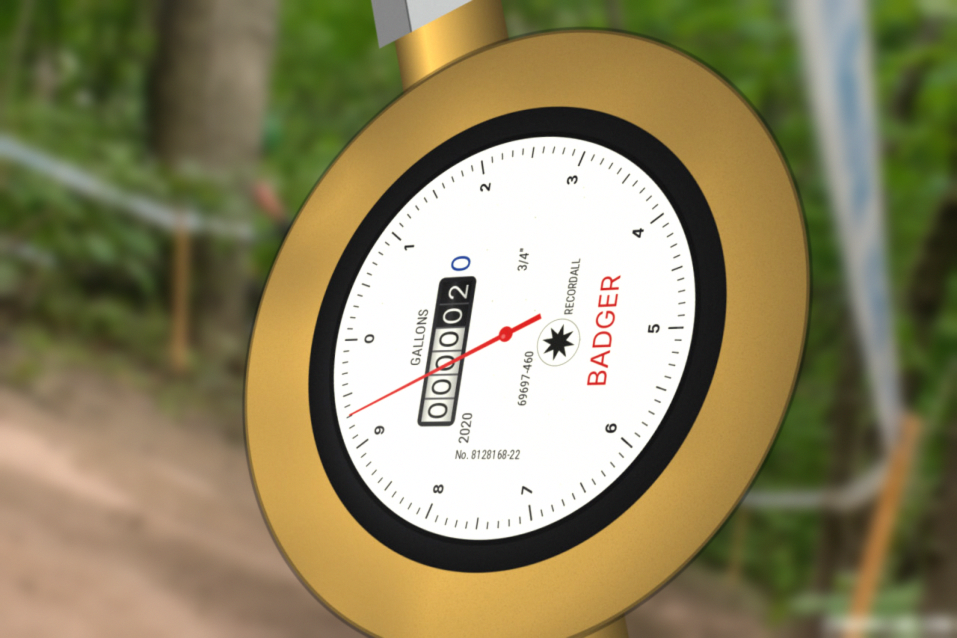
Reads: 19.3; gal
